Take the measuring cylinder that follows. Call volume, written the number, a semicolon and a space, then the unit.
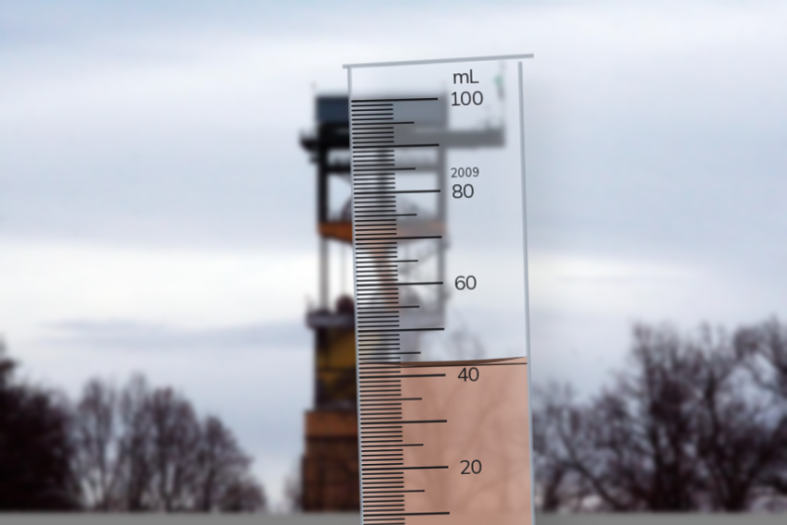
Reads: 42; mL
